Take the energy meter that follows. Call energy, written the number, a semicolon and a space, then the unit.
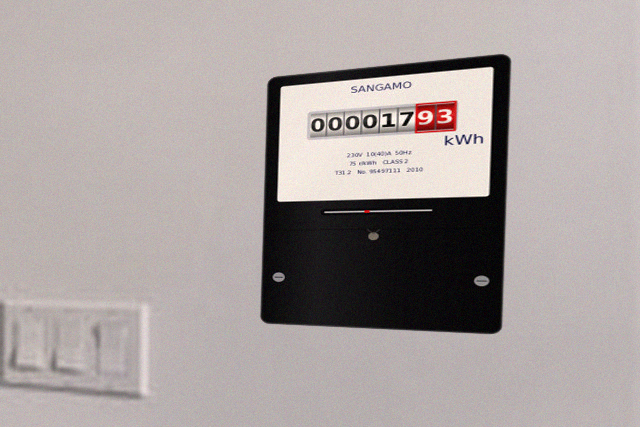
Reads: 17.93; kWh
